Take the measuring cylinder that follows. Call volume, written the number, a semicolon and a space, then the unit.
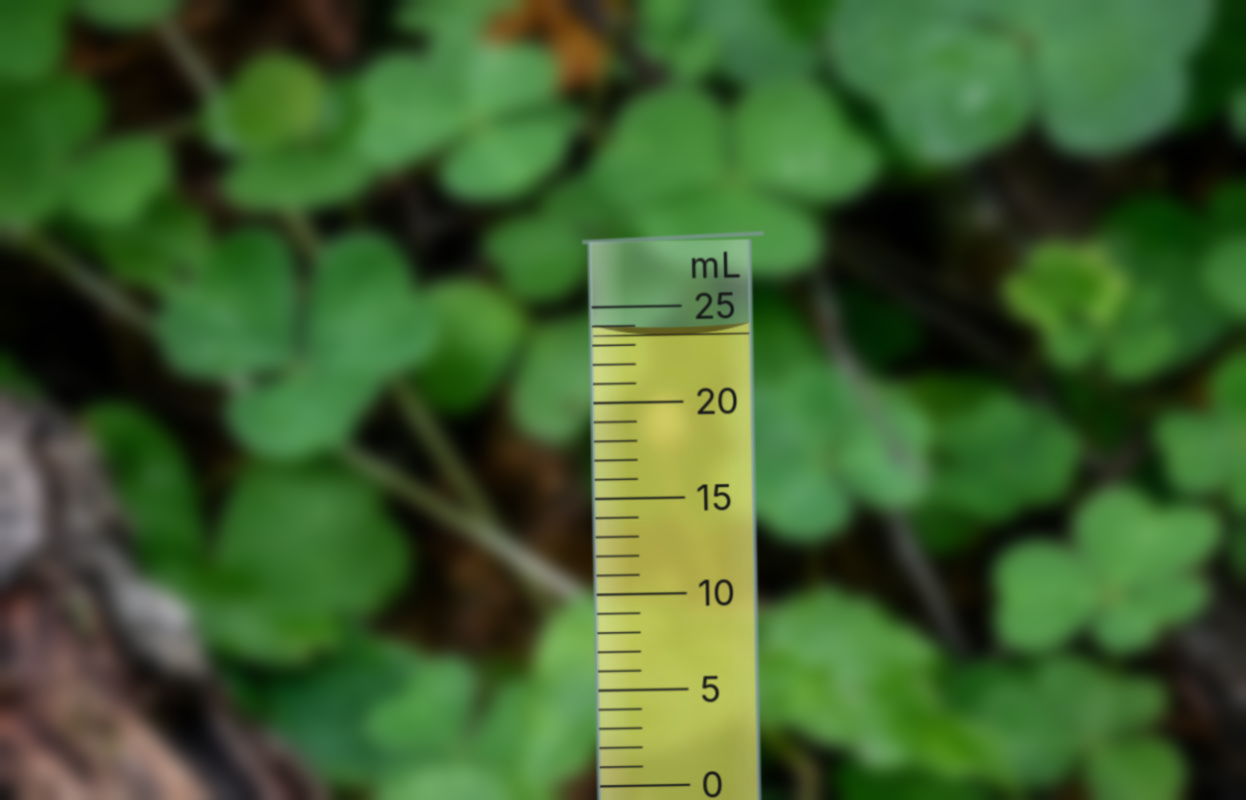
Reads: 23.5; mL
